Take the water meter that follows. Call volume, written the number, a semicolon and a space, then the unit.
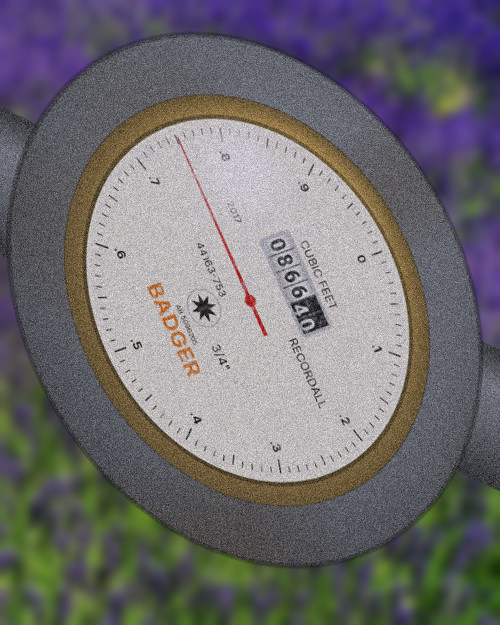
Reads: 86639.75; ft³
